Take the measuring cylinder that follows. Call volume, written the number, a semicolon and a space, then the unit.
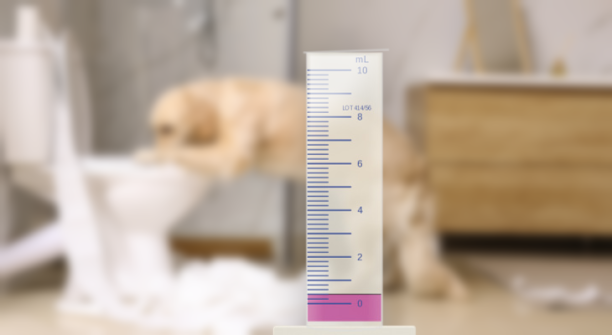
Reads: 0.4; mL
